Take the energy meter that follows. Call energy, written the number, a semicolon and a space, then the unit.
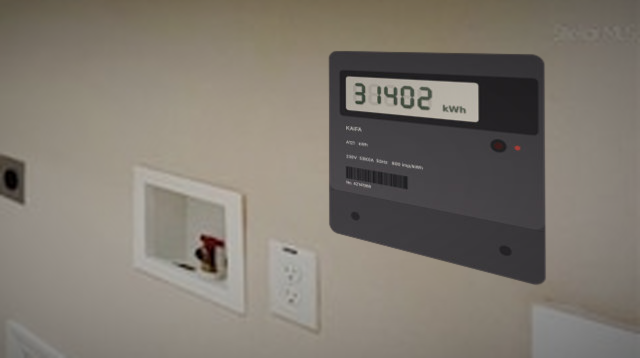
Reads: 31402; kWh
